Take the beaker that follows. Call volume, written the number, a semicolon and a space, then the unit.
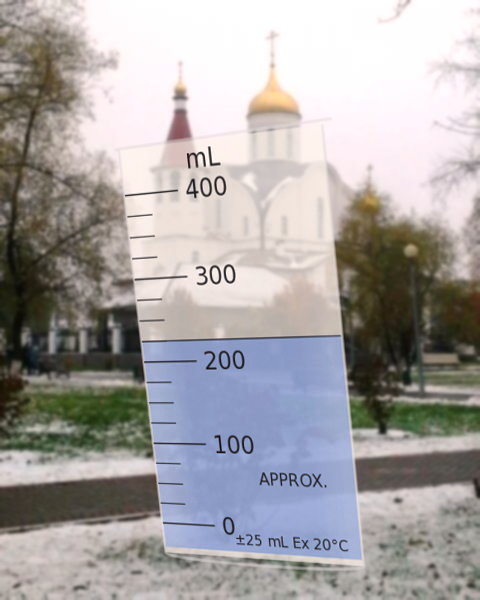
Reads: 225; mL
